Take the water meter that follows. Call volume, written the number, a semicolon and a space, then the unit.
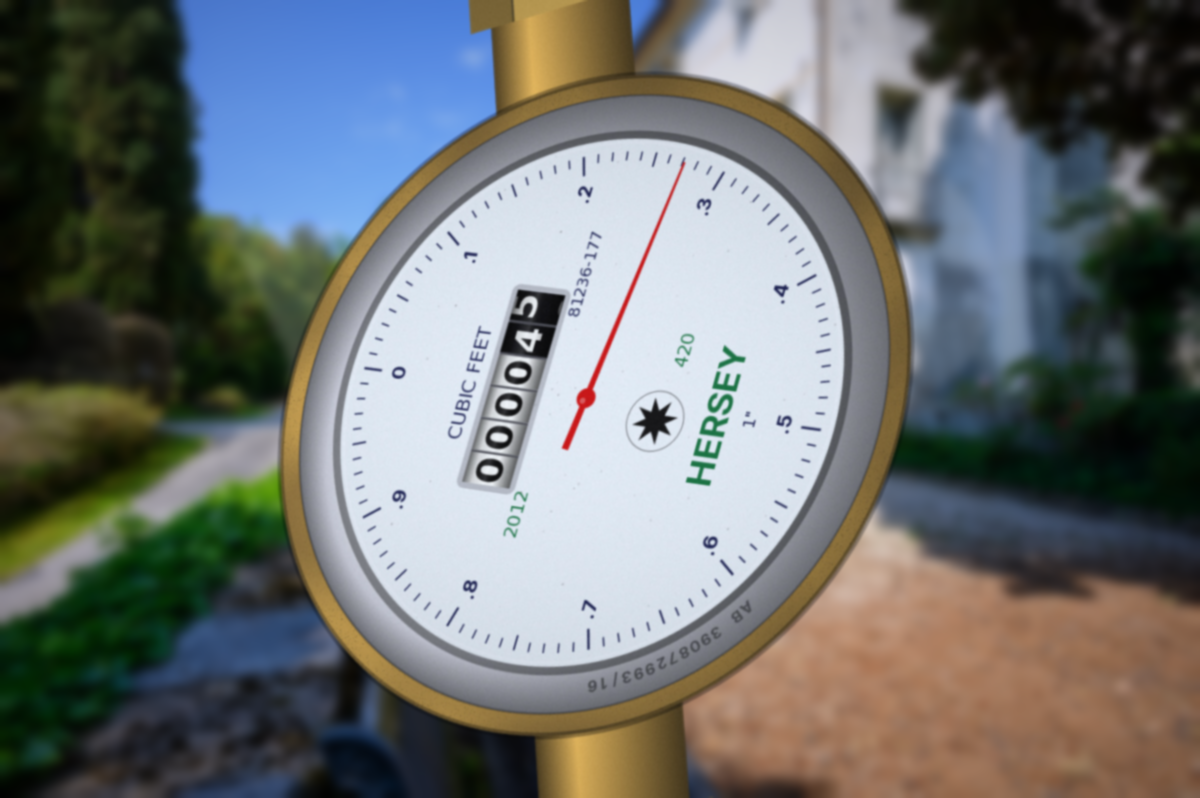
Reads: 45.27; ft³
